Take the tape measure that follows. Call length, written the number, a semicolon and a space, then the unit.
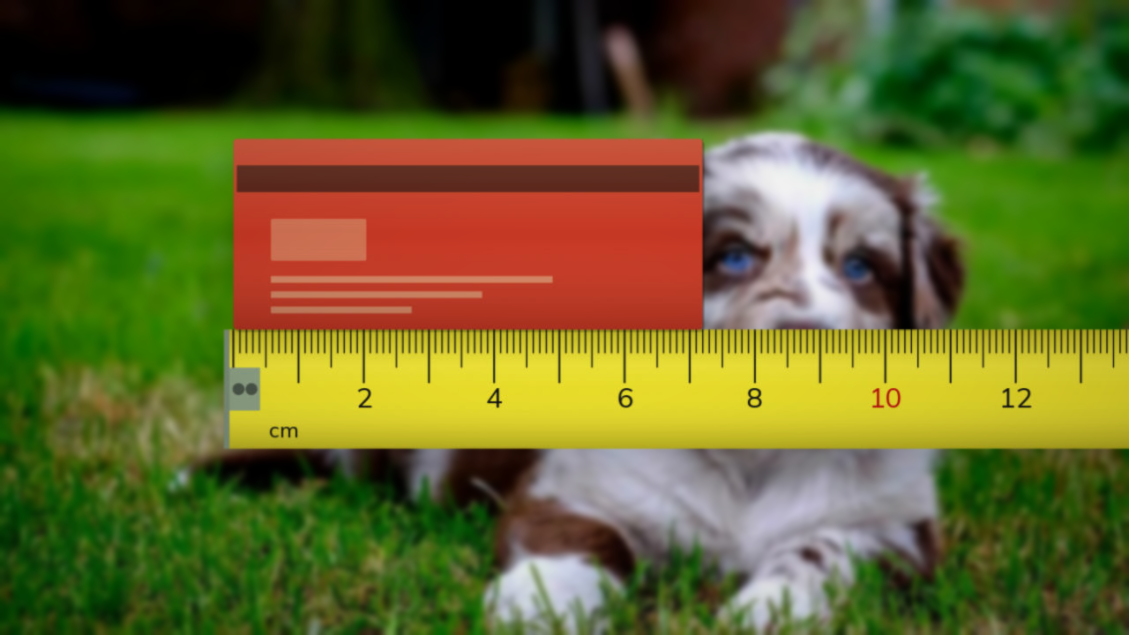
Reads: 7.2; cm
